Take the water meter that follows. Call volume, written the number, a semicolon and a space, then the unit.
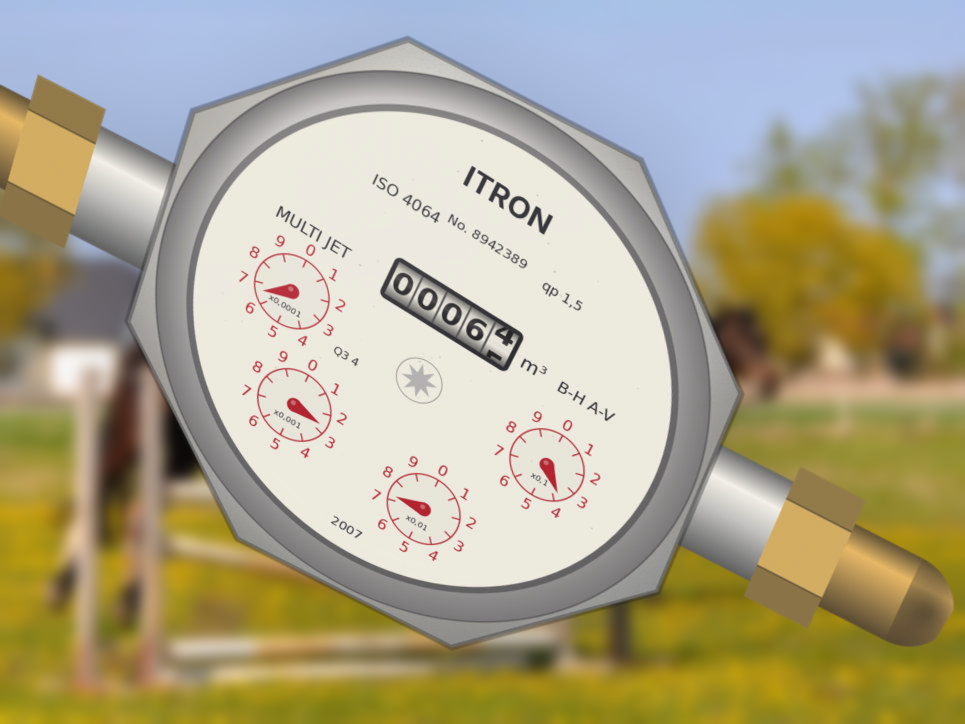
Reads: 64.3726; m³
